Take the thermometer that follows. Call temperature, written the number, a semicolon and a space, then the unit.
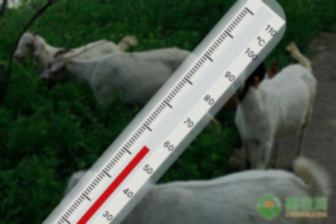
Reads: 55; °C
